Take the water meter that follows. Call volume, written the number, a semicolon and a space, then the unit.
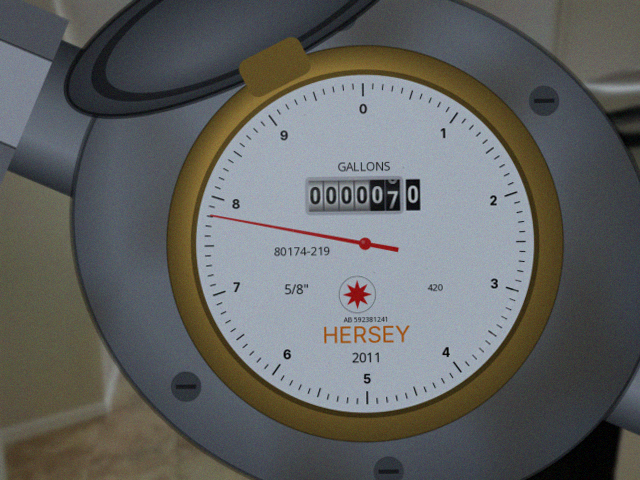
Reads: 67.8; gal
